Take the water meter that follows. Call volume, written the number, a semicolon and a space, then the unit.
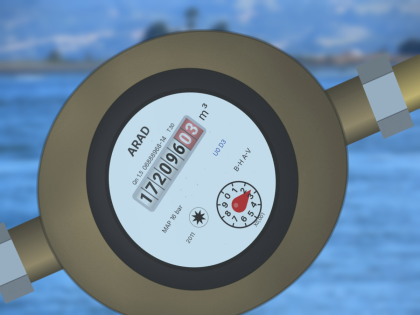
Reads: 172096.032; m³
